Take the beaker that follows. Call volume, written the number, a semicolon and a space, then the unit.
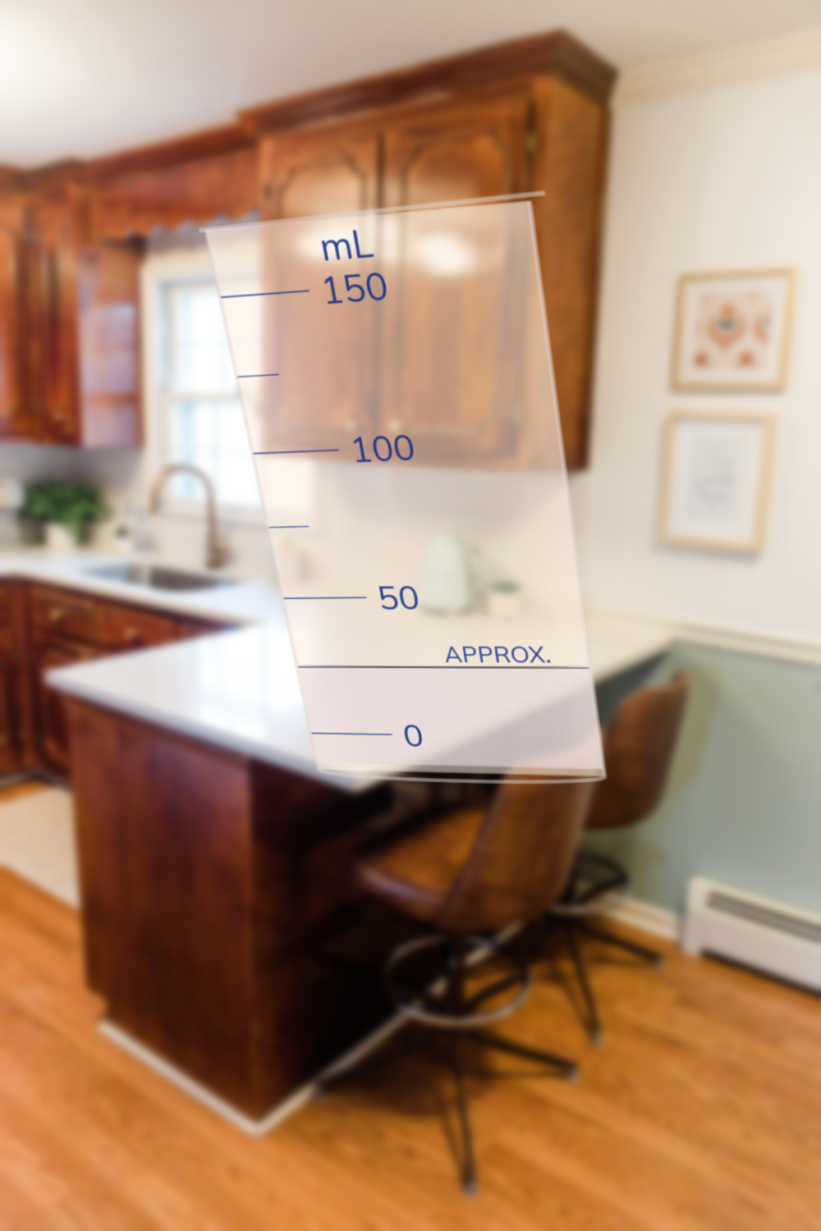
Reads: 25; mL
